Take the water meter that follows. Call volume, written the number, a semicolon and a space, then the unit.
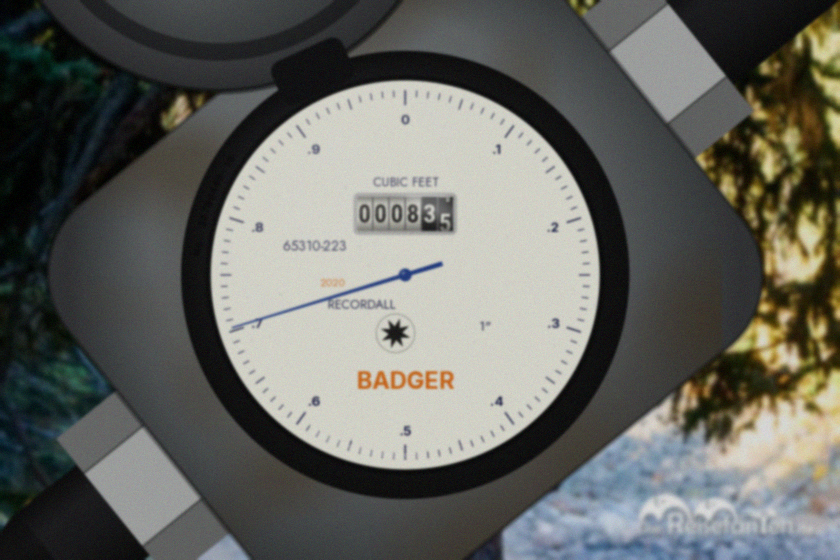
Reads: 834.70; ft³
